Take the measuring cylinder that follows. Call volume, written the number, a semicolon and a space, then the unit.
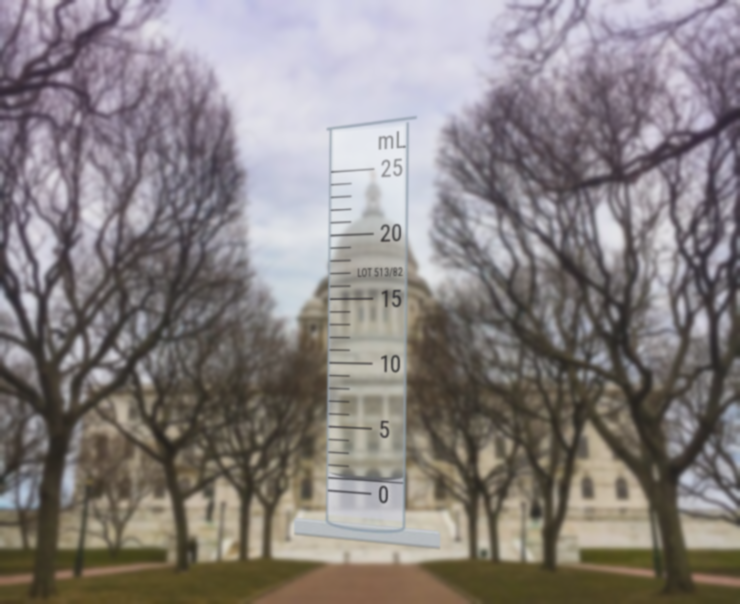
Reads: 1; mL
